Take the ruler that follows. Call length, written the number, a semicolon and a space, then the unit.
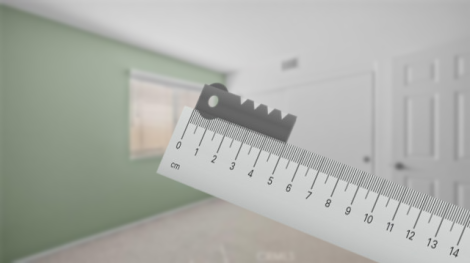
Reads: 5; cm
